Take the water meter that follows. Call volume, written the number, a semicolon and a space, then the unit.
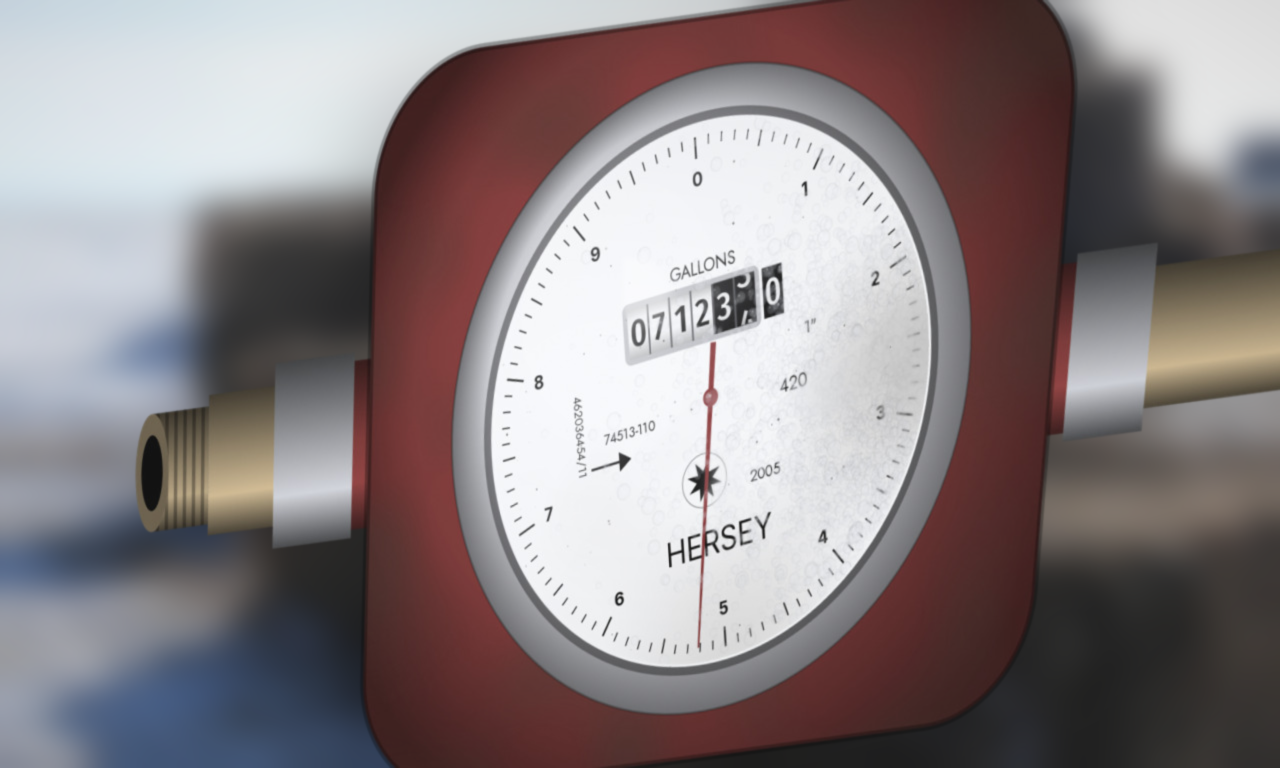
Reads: 712335.2; gal
